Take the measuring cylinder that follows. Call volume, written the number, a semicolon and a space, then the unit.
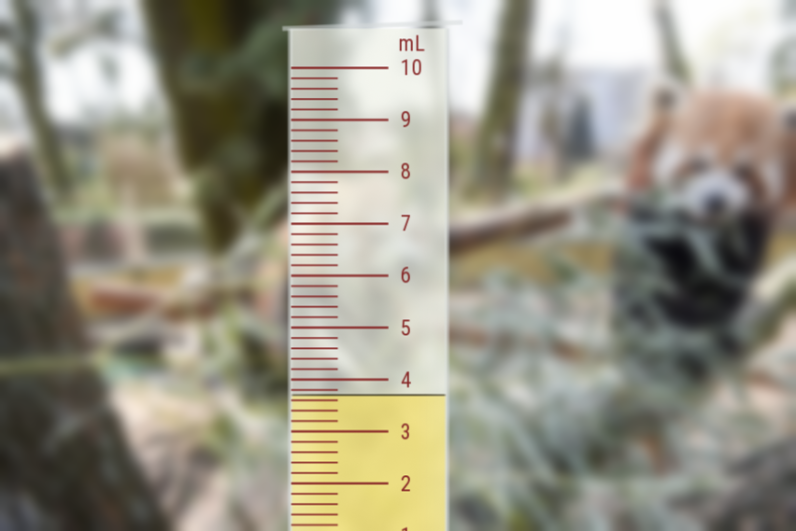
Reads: 3.7; mL
